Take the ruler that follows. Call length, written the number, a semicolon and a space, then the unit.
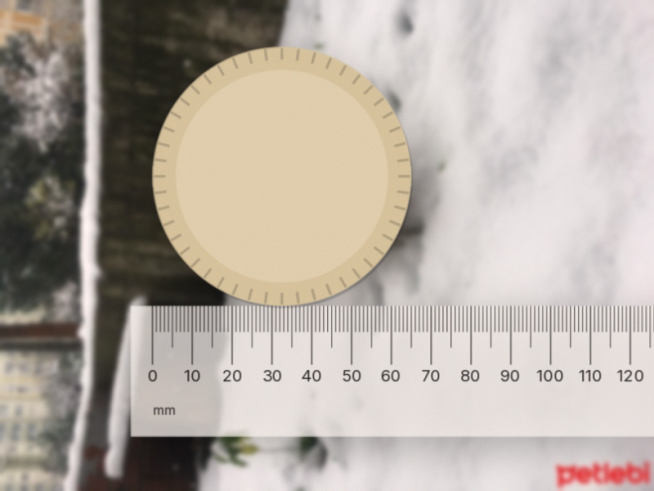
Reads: 65; mm
